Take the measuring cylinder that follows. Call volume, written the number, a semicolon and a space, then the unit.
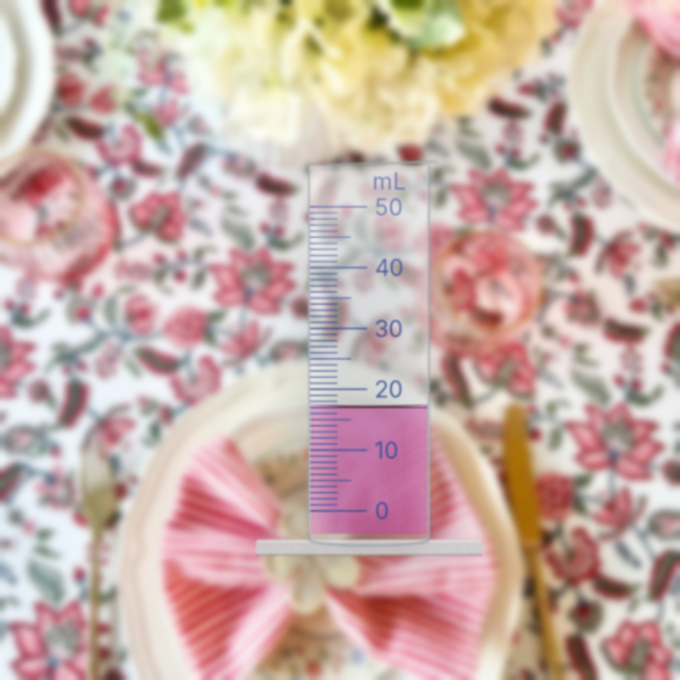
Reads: 17; mL
